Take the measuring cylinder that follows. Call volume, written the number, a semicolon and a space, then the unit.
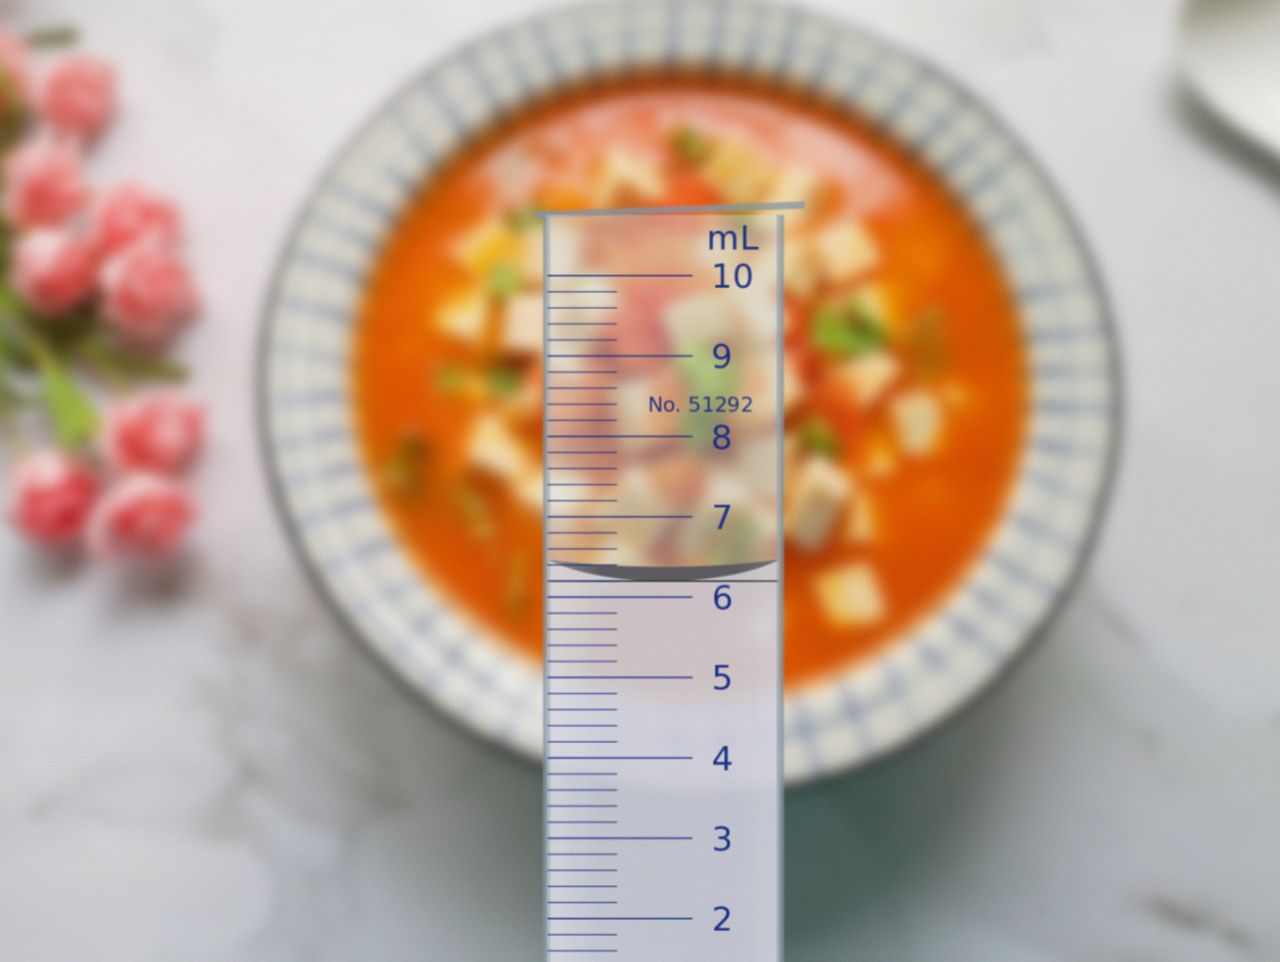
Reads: 6.2; mL
